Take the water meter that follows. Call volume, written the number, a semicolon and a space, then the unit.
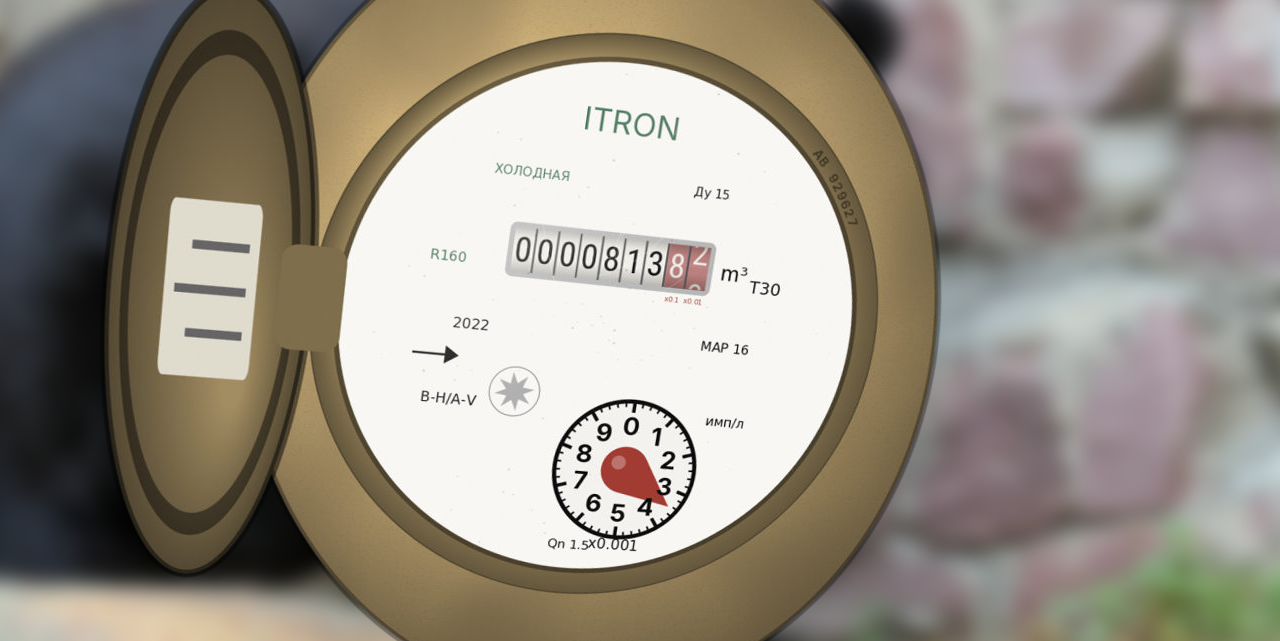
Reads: 813.823; m³
